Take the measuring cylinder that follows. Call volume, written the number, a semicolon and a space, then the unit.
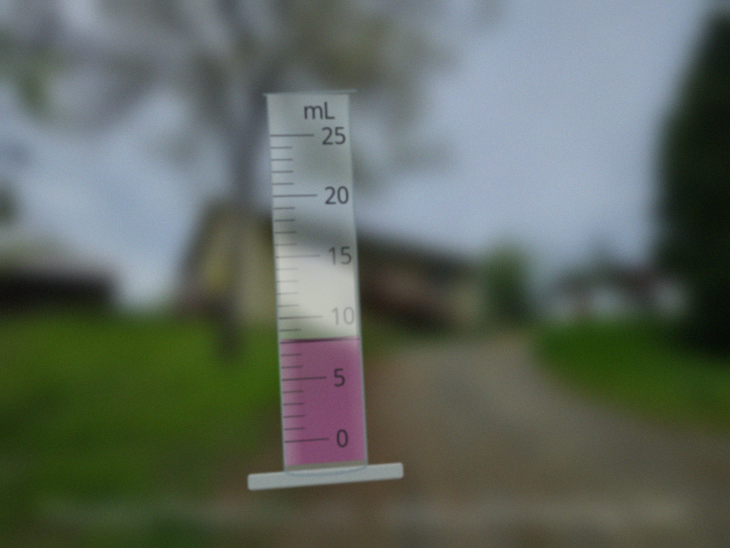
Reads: 8; mL
